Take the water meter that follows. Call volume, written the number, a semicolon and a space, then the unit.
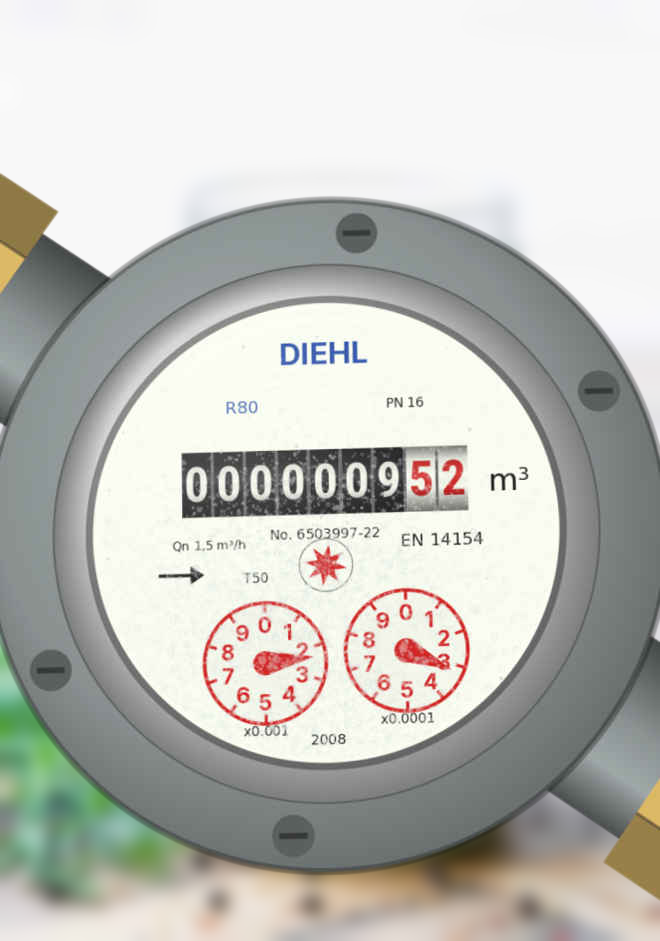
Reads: 9.5223; m³
